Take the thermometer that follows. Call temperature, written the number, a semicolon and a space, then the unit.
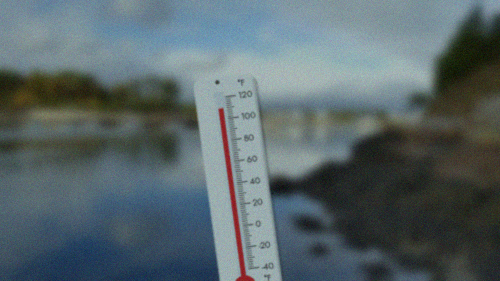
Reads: 110; °F
